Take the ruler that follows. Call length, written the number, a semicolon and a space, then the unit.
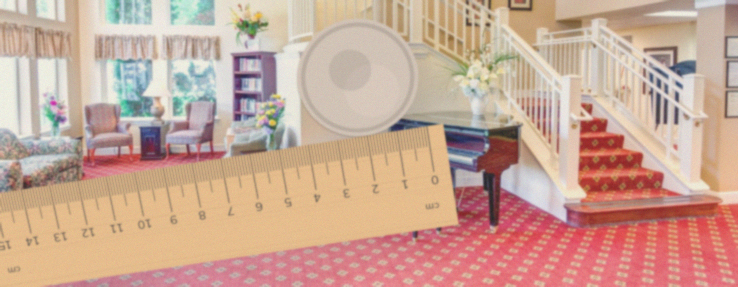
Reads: 4; cm
